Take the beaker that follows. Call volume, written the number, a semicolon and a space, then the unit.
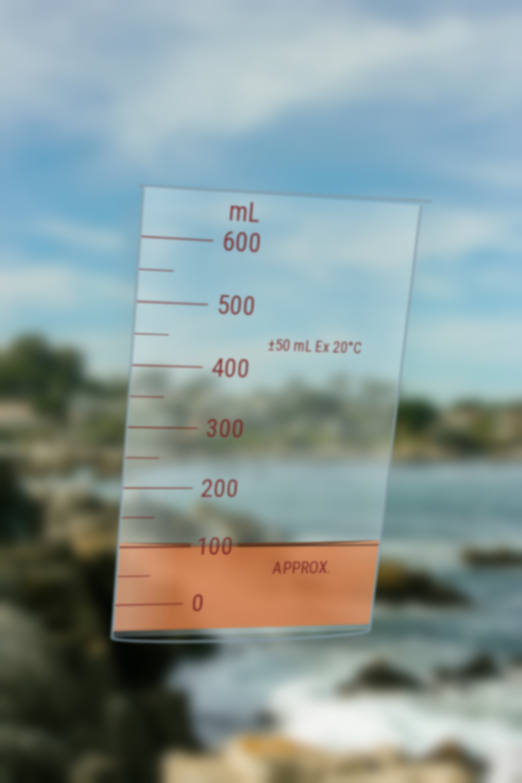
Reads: 100; mL
